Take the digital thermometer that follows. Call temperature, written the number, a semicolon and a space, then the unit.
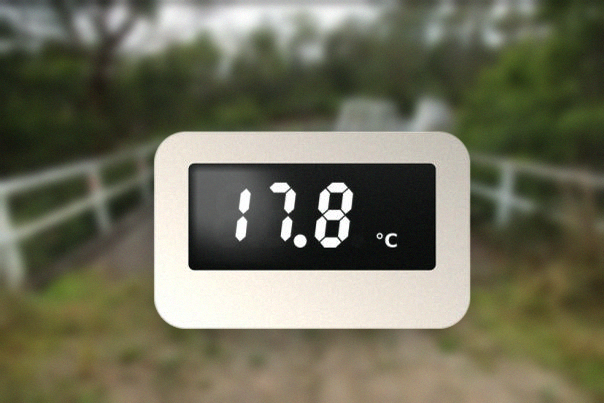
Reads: 17.8; °C
